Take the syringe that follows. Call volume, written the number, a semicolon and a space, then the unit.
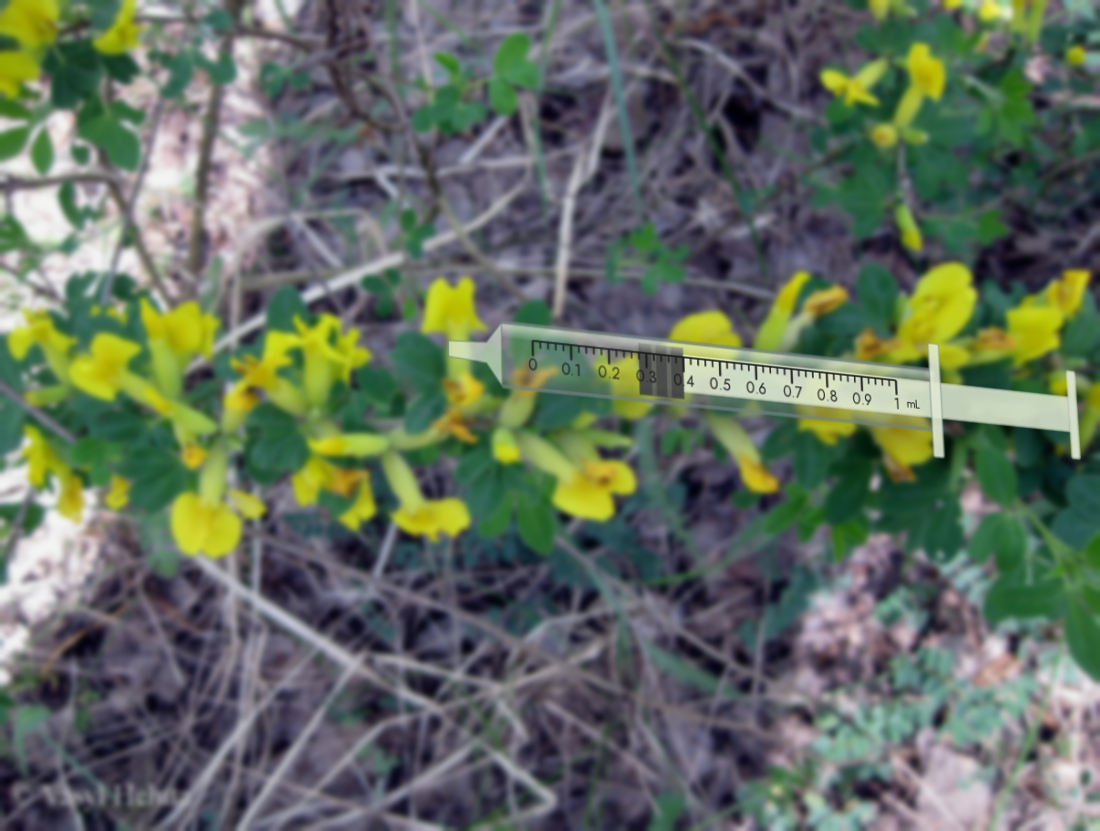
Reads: 0.28; mL
